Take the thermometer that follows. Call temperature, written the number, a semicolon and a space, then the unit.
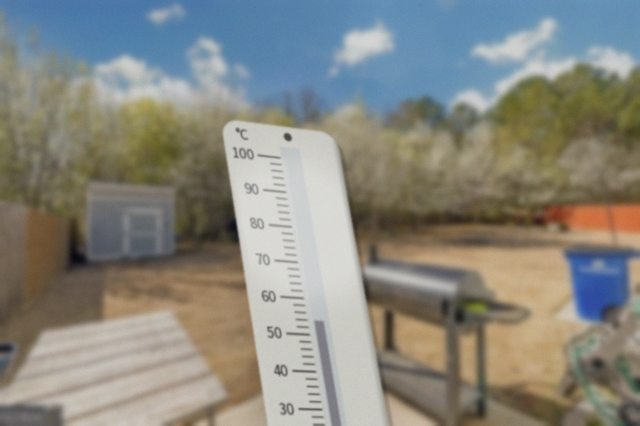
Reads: 54; °C
